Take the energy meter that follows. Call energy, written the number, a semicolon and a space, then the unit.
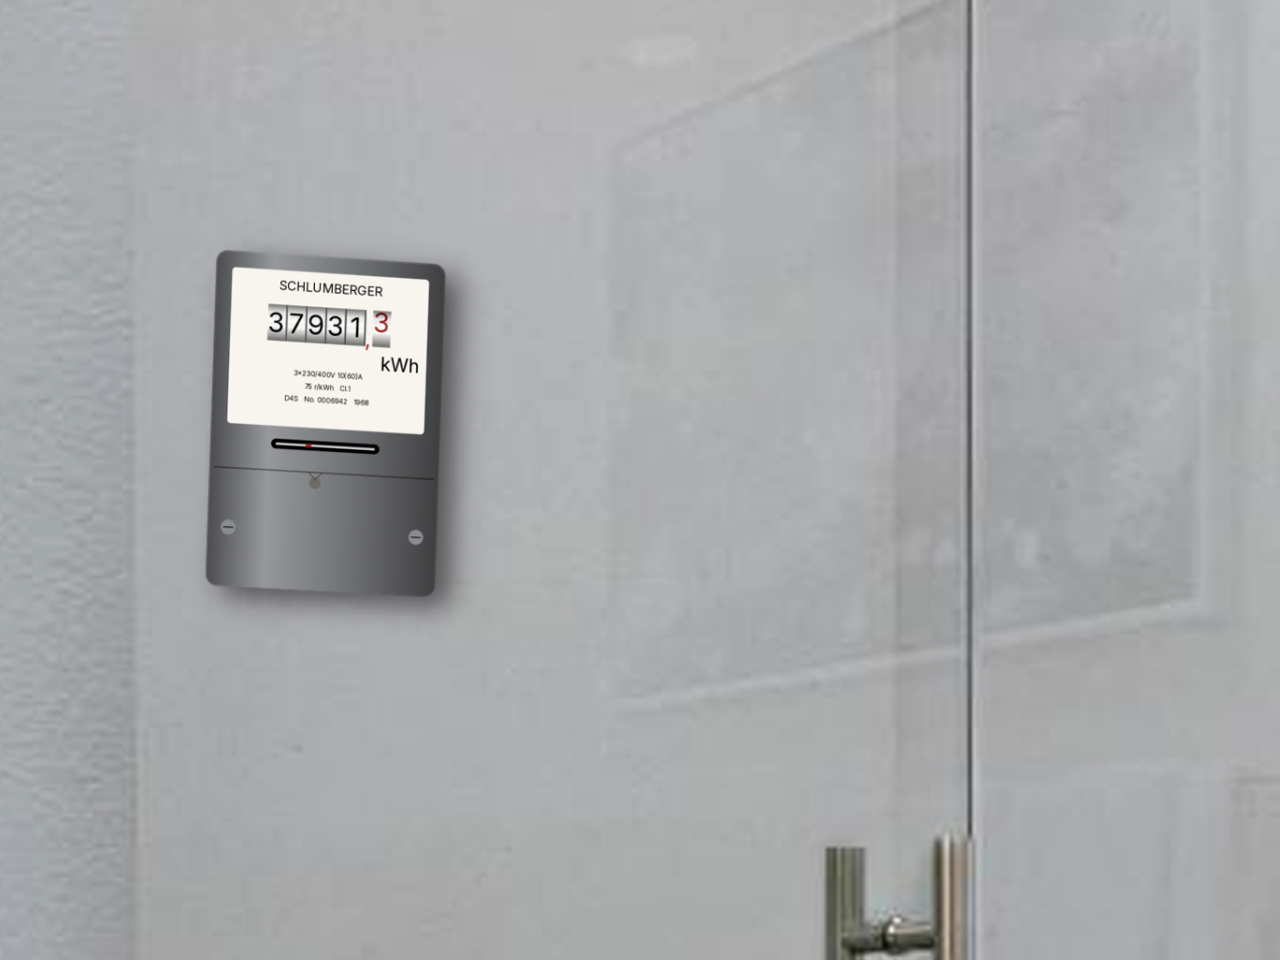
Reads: 37931.3; kWh
